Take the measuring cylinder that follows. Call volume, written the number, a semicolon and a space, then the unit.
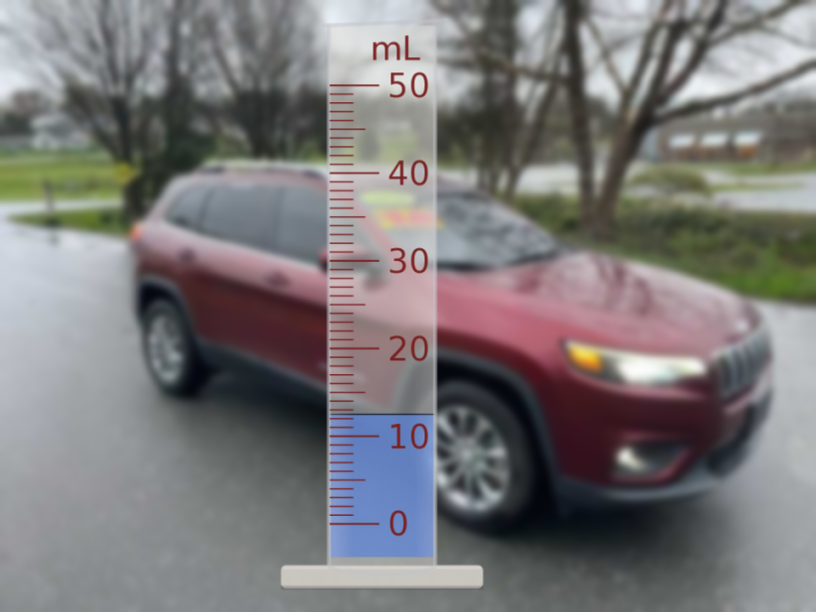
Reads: 12.5; mL
